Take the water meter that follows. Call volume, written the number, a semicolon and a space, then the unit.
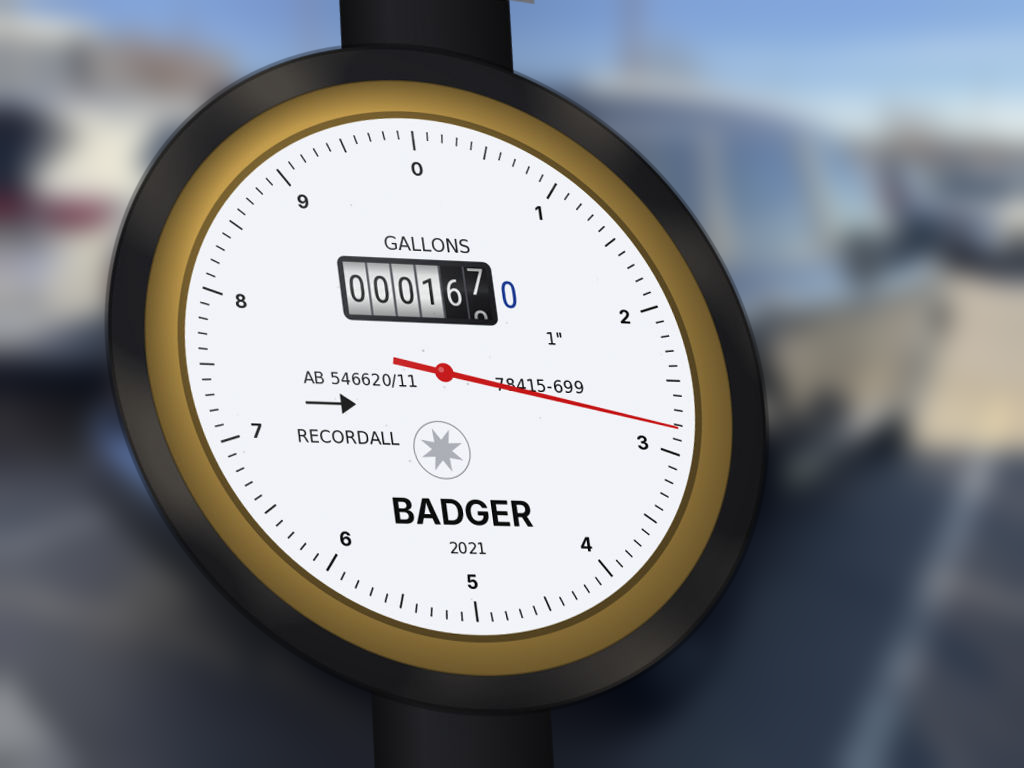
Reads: 1672.8; gal
